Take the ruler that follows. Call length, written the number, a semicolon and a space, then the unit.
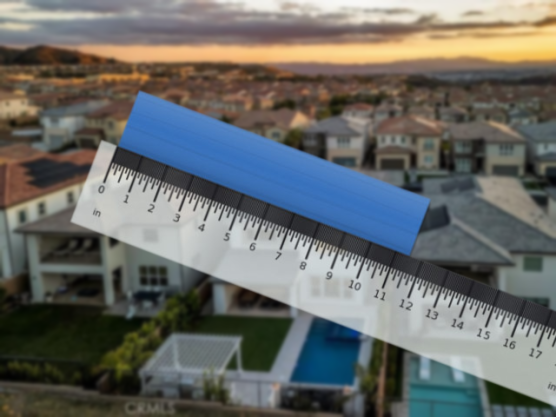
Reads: 11.5; in
